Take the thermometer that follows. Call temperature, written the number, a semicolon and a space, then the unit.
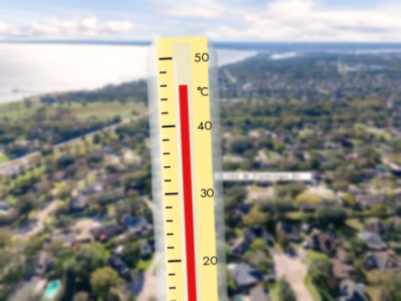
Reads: 46; °C
